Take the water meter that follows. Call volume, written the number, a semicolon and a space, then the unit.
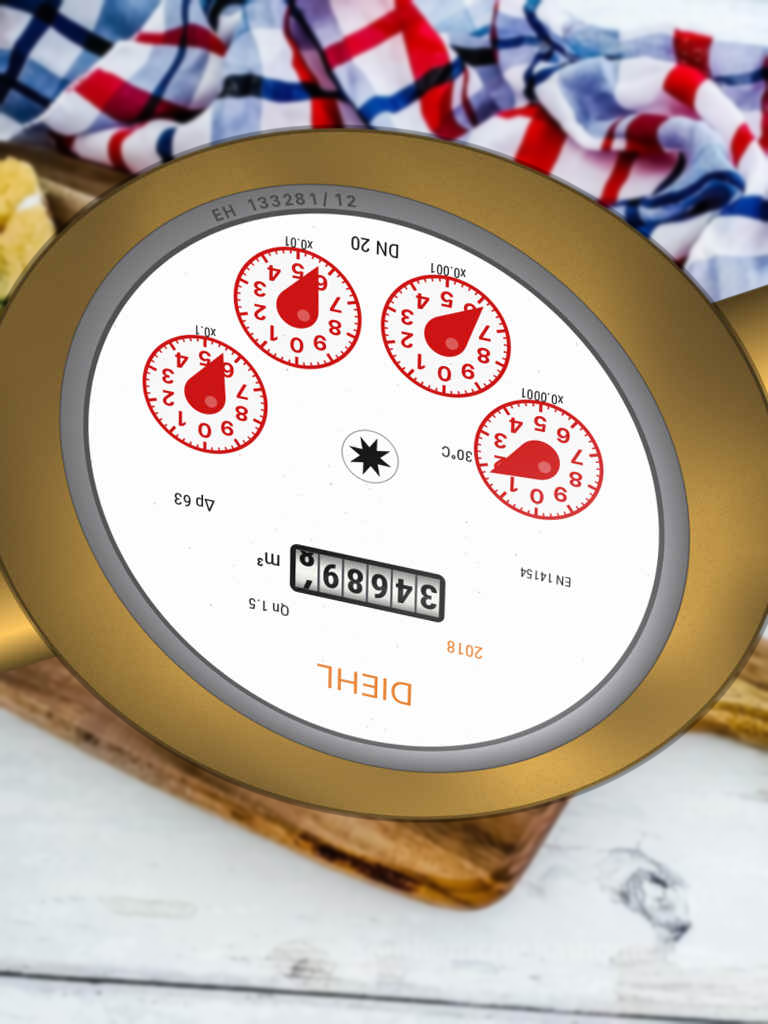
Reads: 346897.5561; m³
